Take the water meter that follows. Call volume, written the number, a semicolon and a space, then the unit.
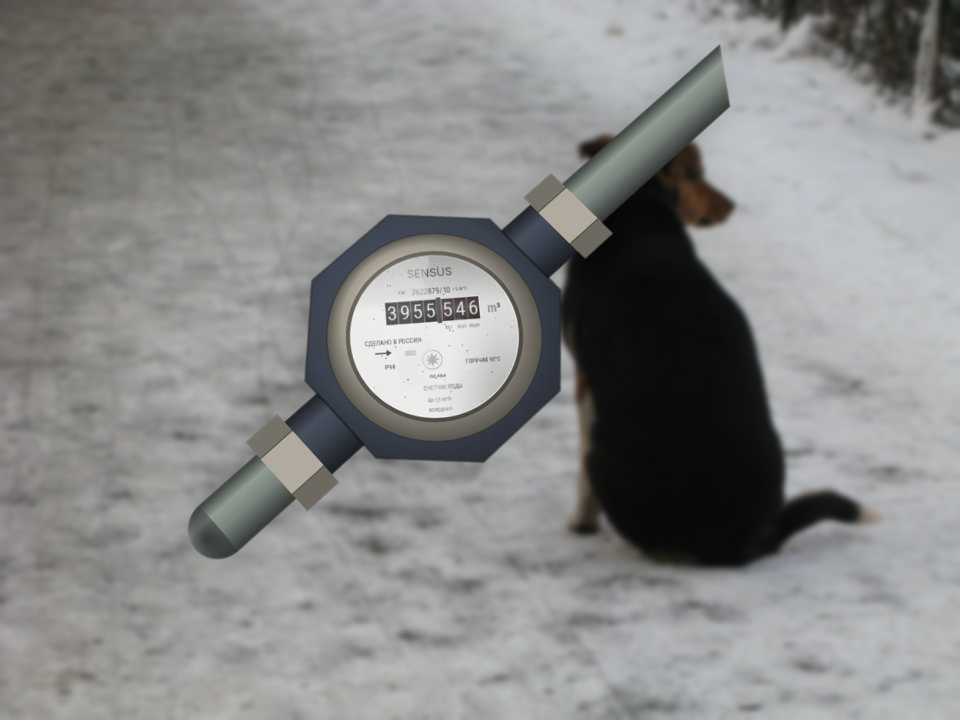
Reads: 3955.546; m³
